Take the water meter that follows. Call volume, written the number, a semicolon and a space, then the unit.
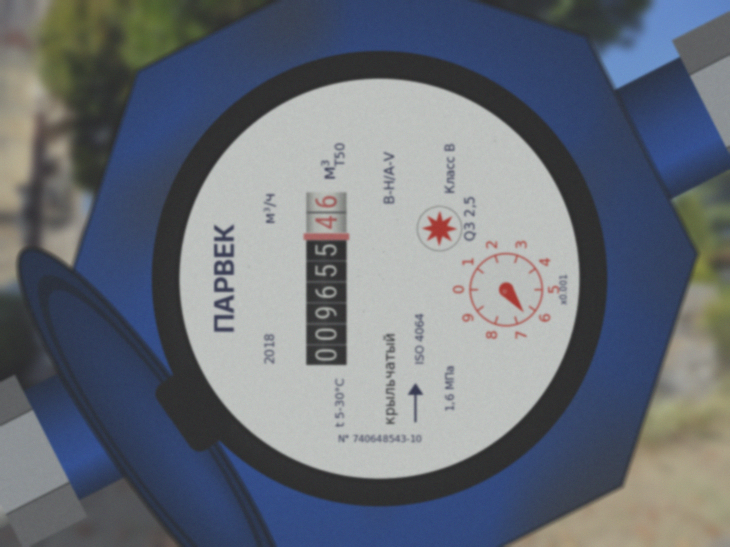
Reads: 9655.466; m³
